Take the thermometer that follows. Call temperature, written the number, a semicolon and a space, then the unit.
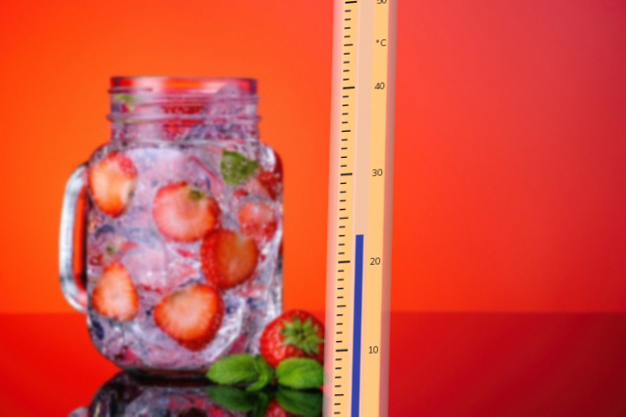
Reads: 23; °C
